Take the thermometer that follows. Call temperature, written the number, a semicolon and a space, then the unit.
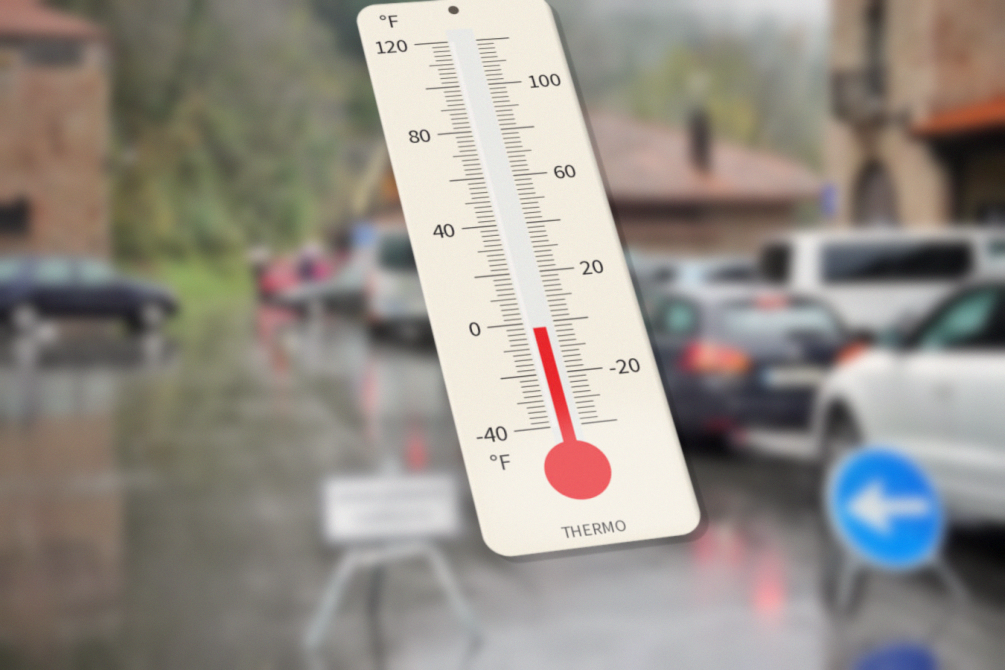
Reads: -2; °F
